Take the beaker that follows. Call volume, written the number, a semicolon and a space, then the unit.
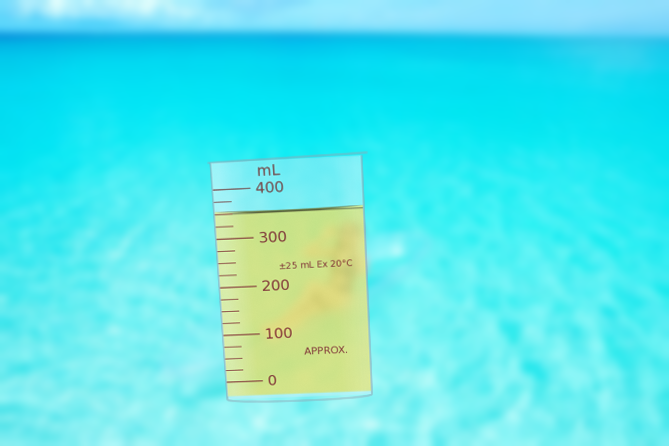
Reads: 350; mL
